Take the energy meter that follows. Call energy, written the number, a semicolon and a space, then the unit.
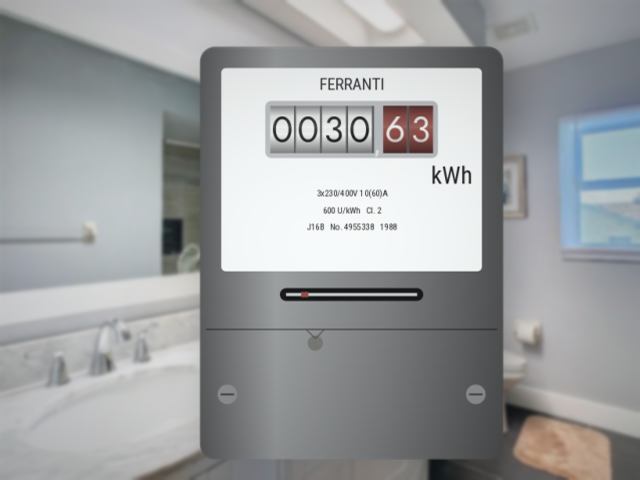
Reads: 30.63; kWh
